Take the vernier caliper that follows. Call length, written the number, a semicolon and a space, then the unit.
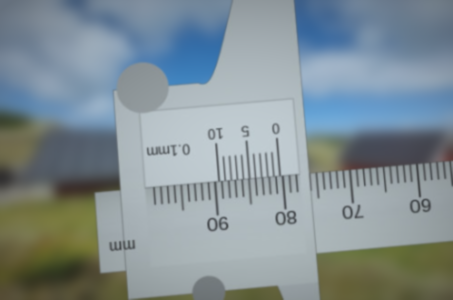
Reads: 80.4; mm
